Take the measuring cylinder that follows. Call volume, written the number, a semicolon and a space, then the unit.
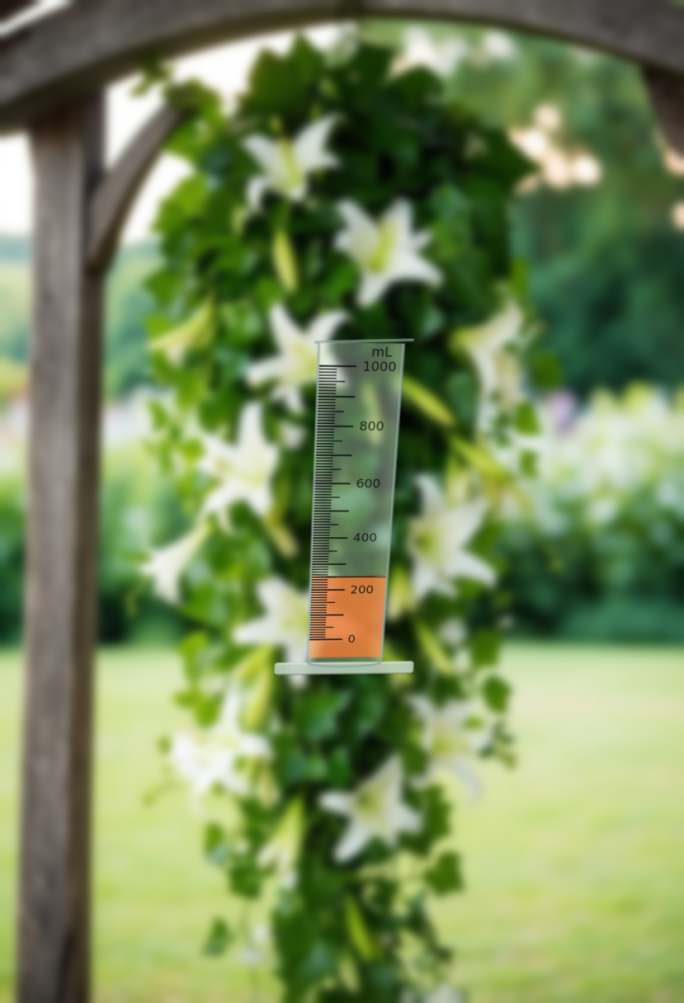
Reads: 250; mL
